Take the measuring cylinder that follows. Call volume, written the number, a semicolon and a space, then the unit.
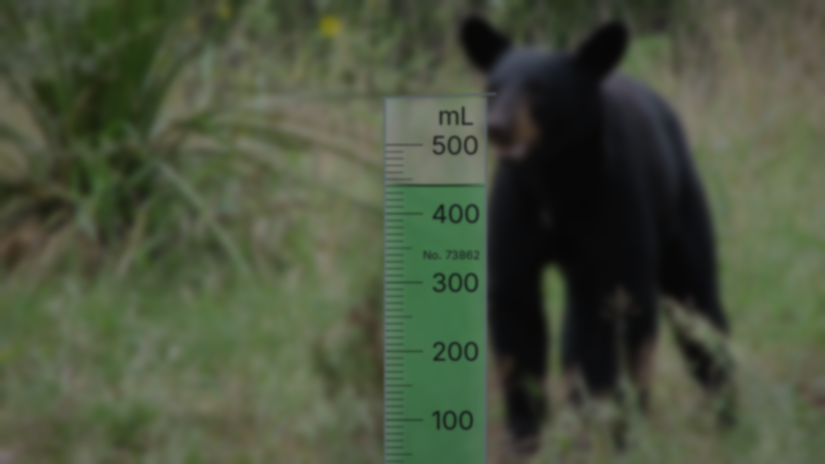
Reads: 440; mL
